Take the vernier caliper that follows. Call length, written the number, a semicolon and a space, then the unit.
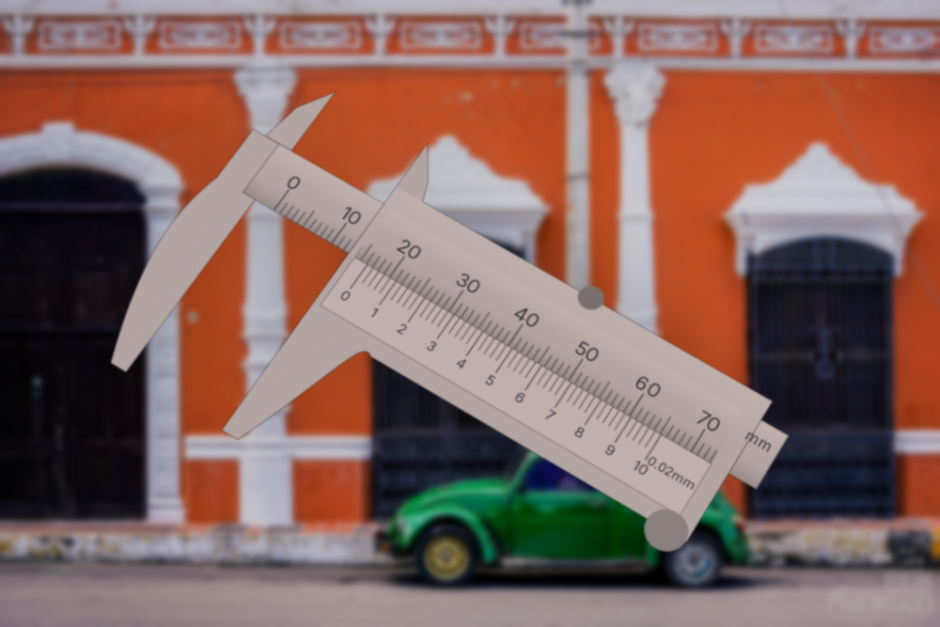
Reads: 16.2; mm
